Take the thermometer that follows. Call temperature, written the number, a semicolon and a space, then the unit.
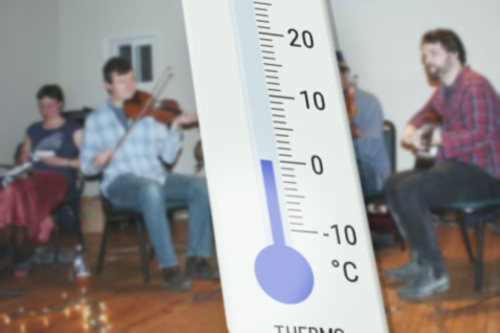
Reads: 0; °C
